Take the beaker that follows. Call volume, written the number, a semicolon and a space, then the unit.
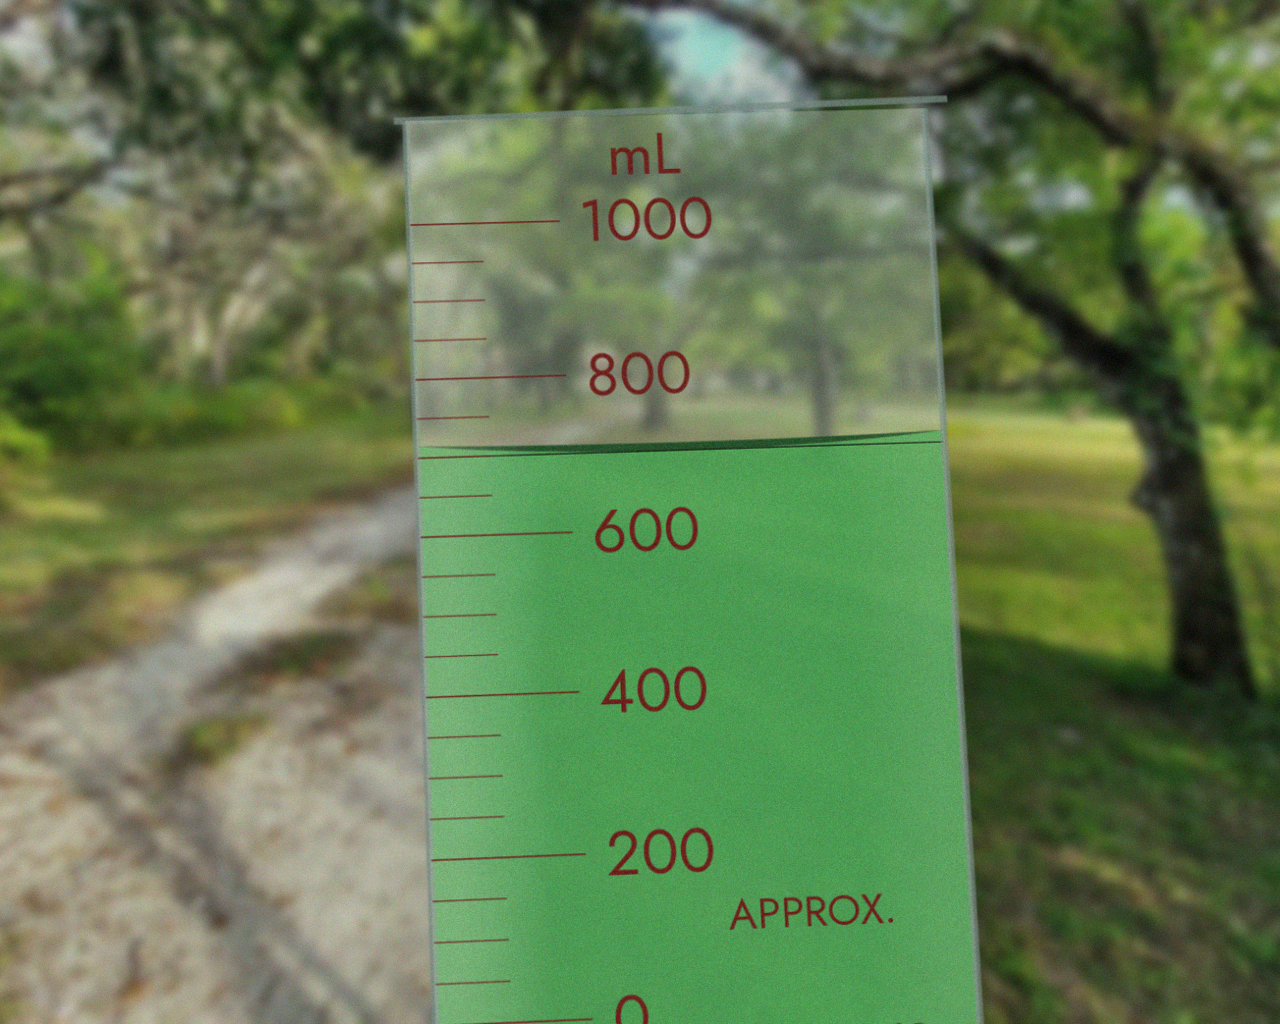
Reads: 700; mL
